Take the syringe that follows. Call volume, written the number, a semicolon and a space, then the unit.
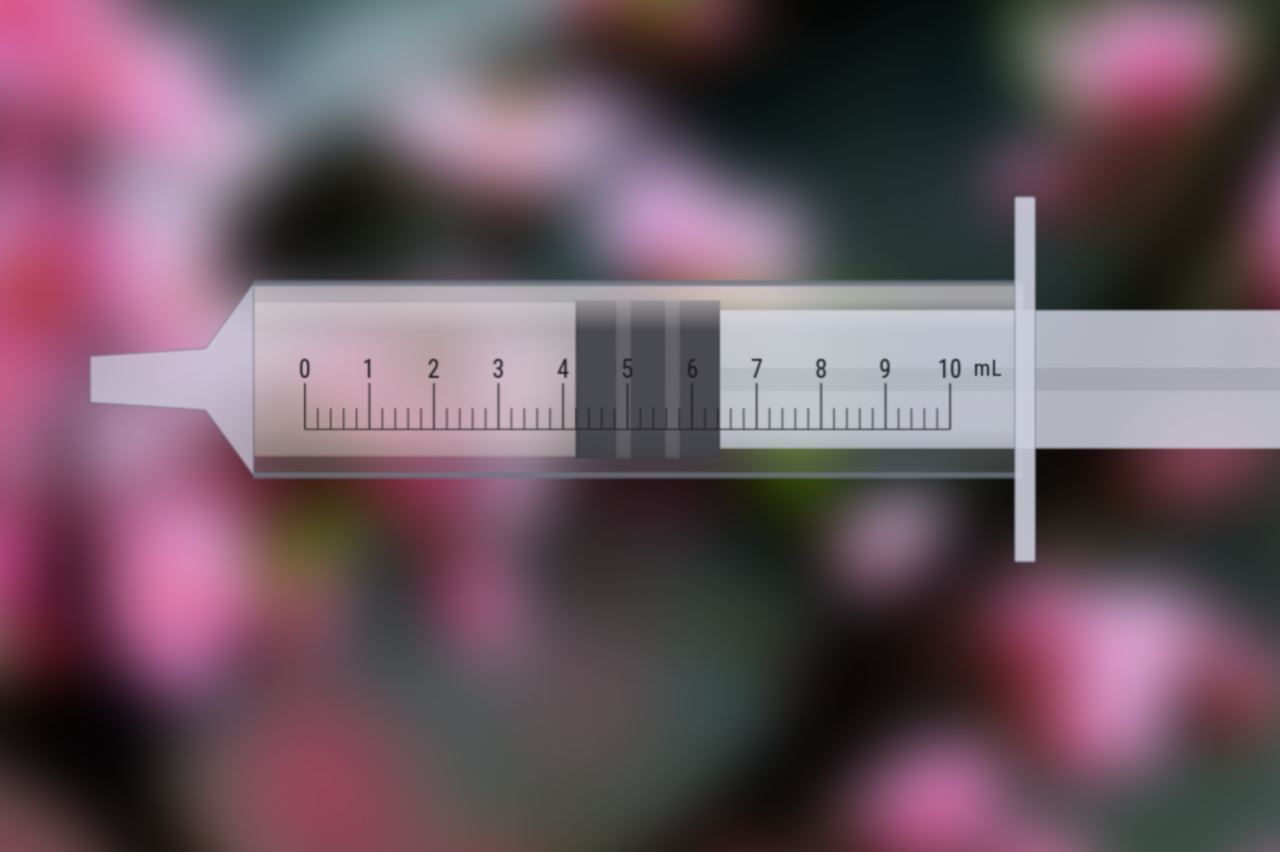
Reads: 4.2; mL
